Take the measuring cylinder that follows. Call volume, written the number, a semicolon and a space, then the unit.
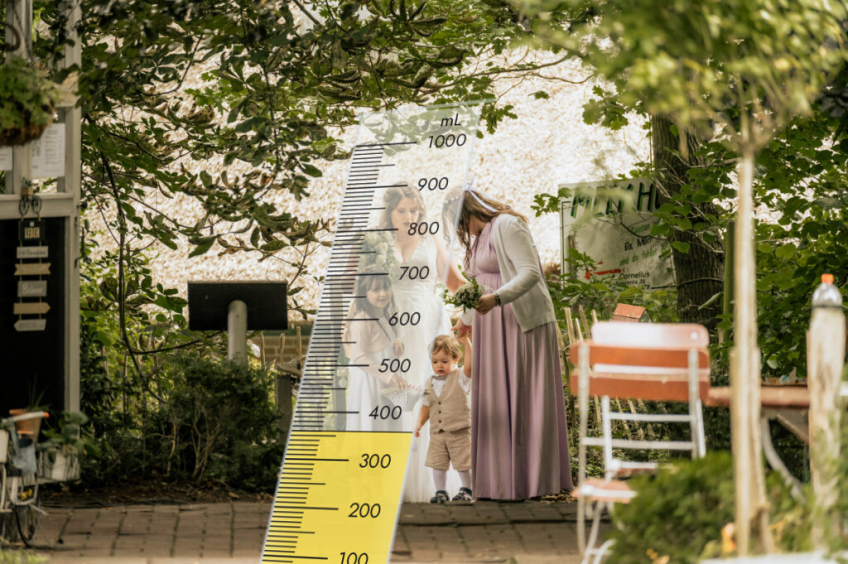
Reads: 360; mL
